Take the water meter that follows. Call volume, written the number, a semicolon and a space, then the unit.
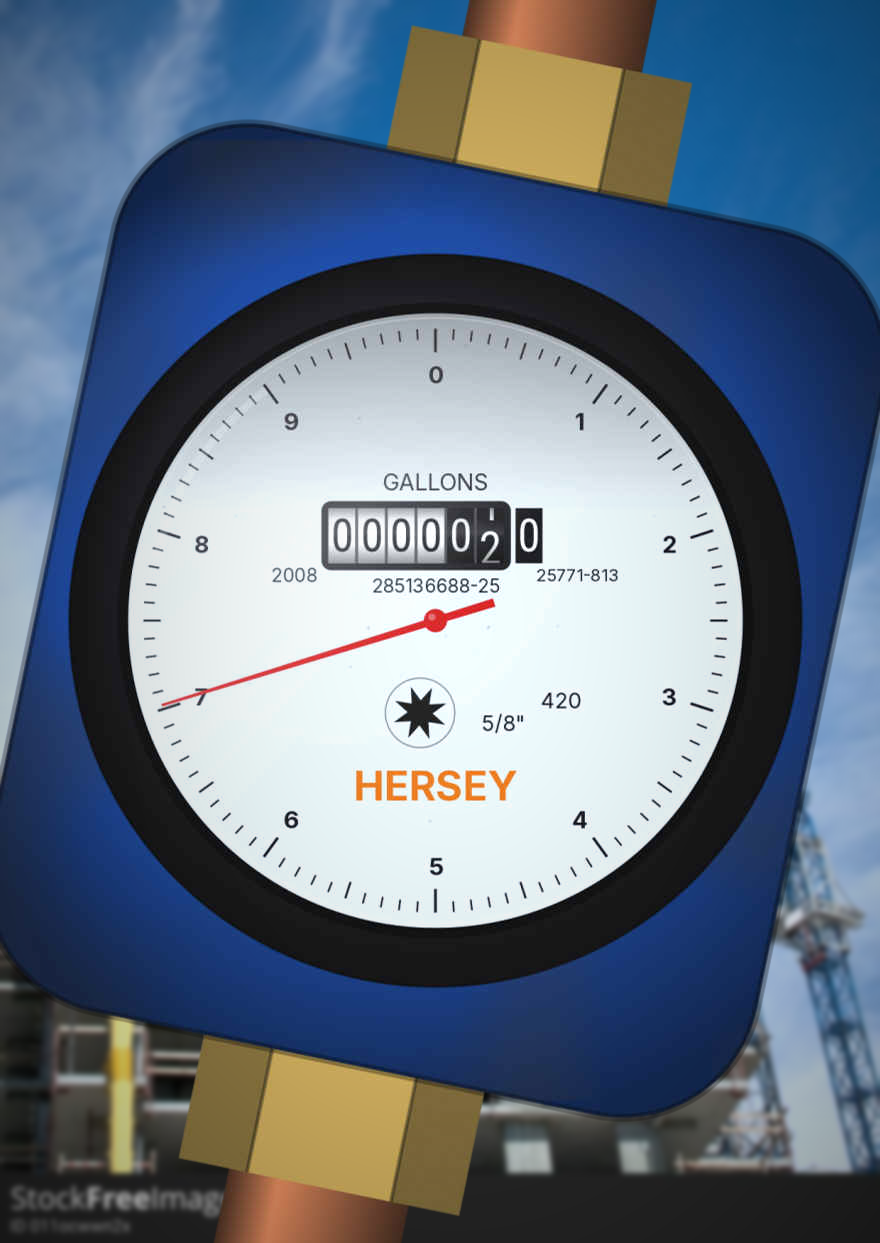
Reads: 17.0; gal
